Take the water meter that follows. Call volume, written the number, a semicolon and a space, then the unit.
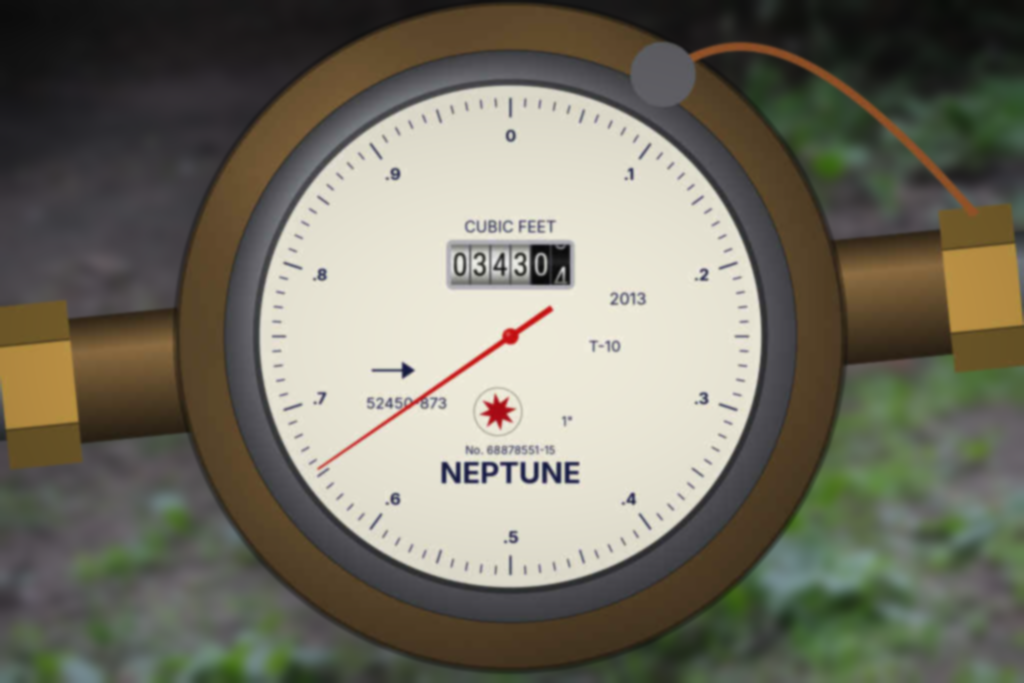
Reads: 34303.65; ft³
